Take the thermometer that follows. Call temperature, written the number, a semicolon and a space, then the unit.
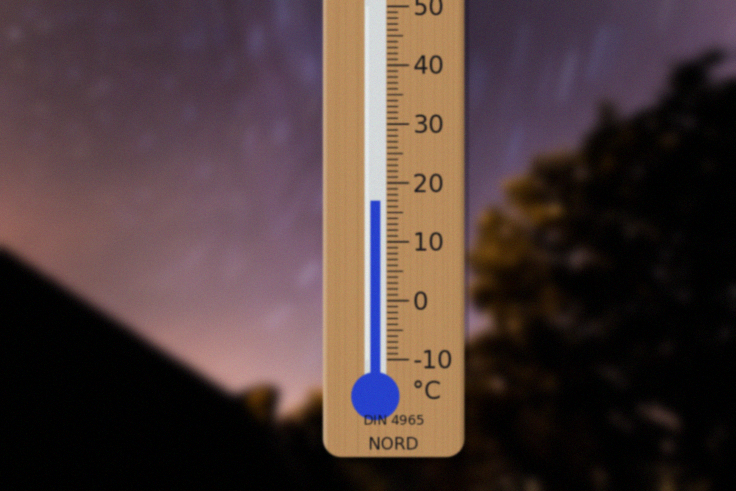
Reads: 17; °C
